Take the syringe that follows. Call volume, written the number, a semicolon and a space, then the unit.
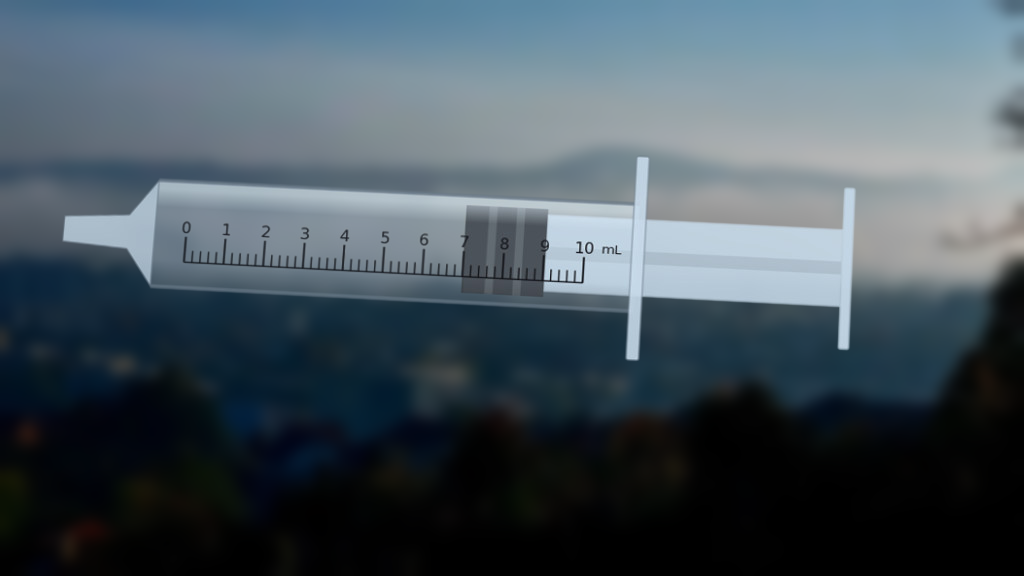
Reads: 7; mL
